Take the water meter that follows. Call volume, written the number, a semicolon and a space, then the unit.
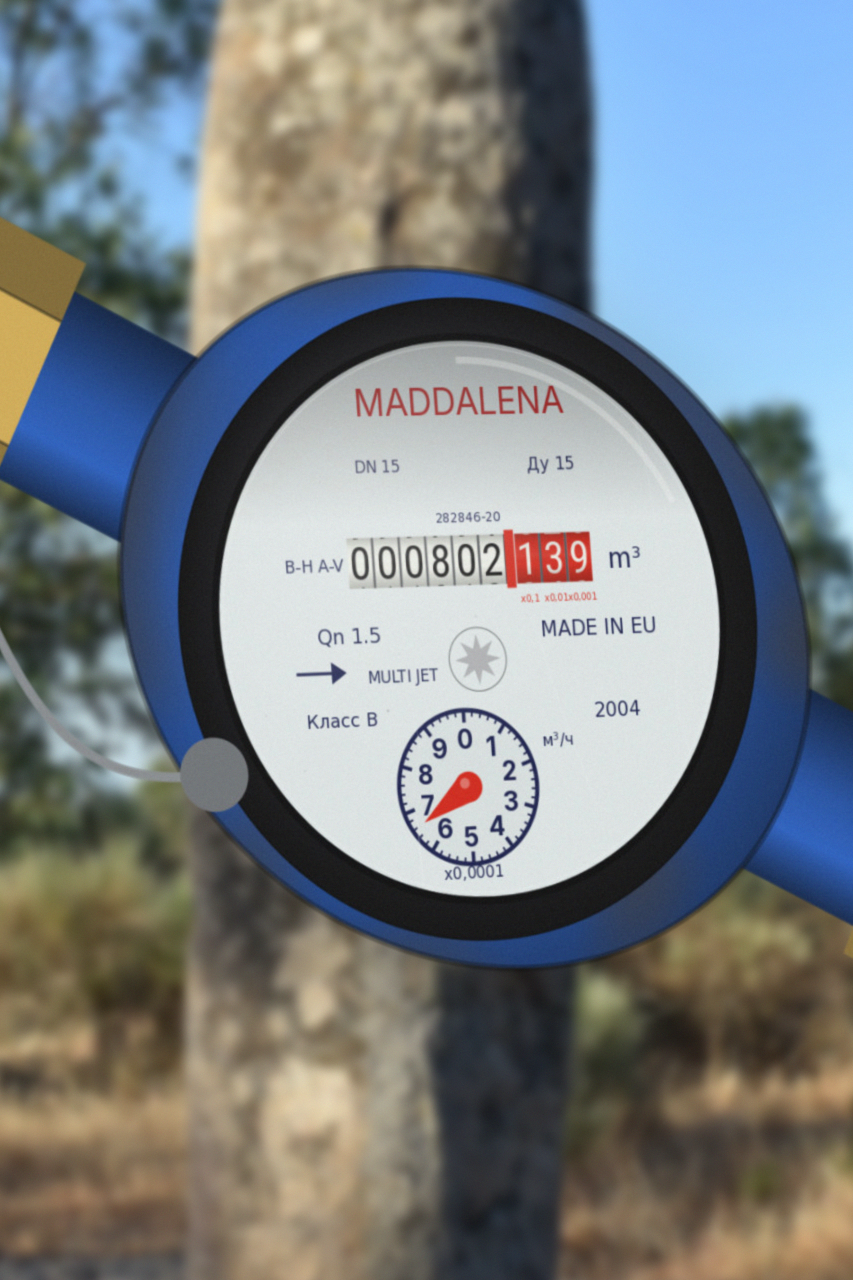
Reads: 802.1396; m³
